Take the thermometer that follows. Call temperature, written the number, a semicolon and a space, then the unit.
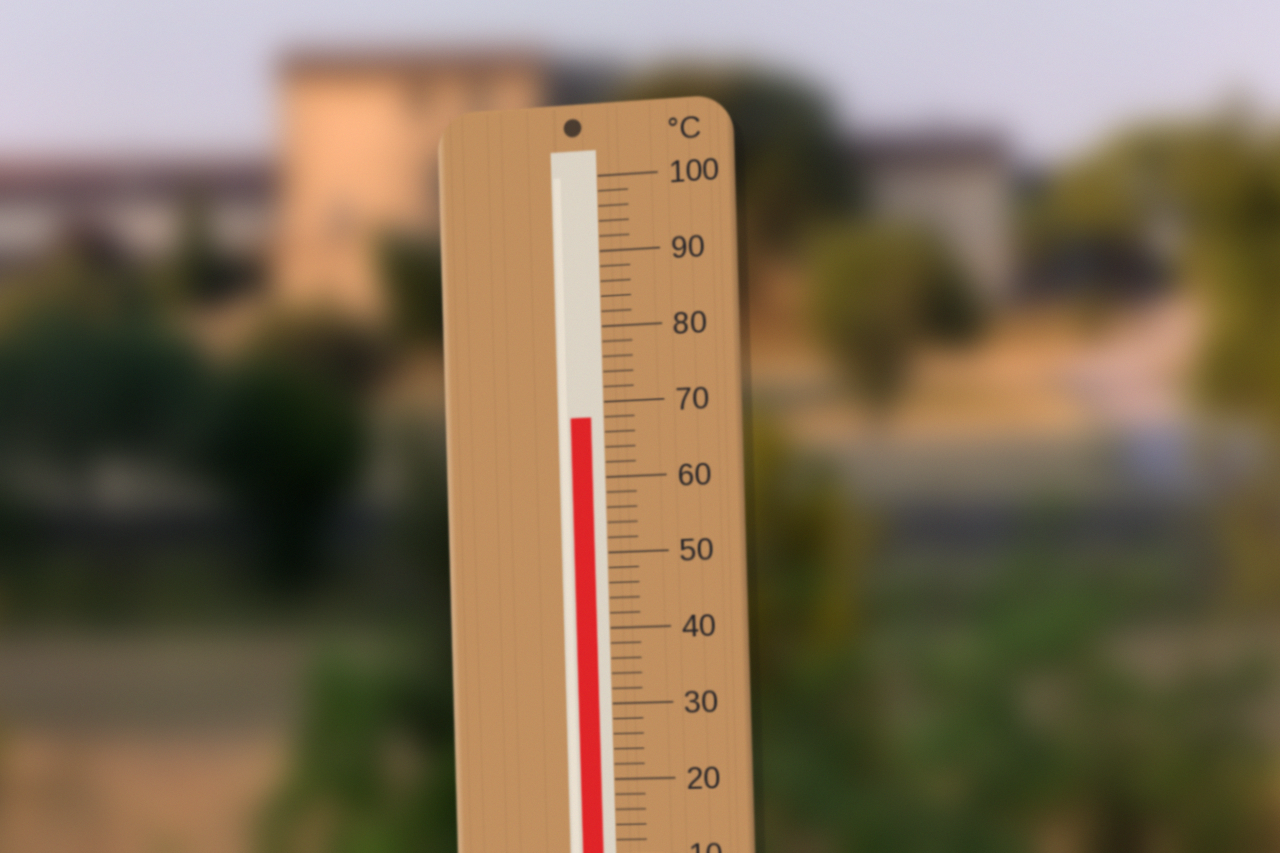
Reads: 68; °C
